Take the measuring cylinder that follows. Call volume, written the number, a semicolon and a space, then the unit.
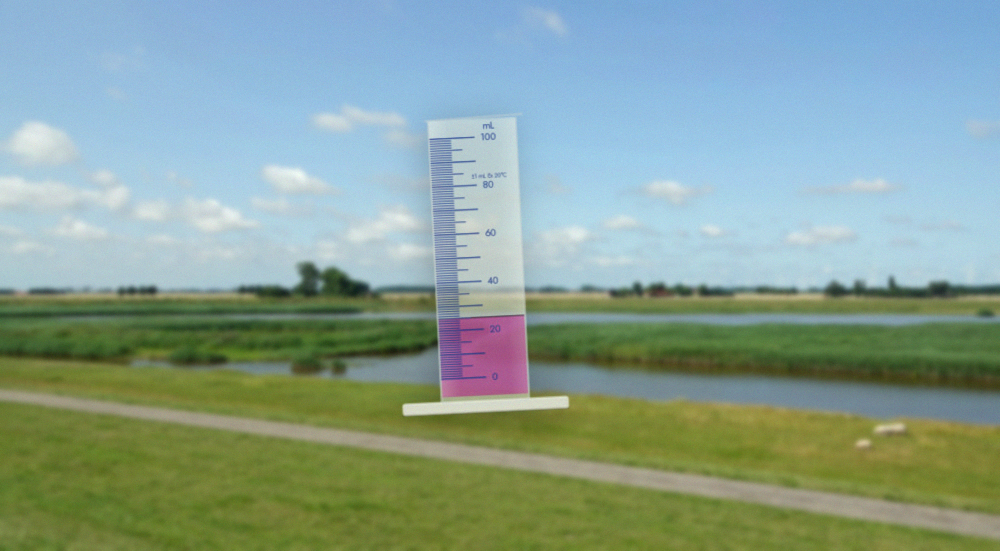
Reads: 25; mL
